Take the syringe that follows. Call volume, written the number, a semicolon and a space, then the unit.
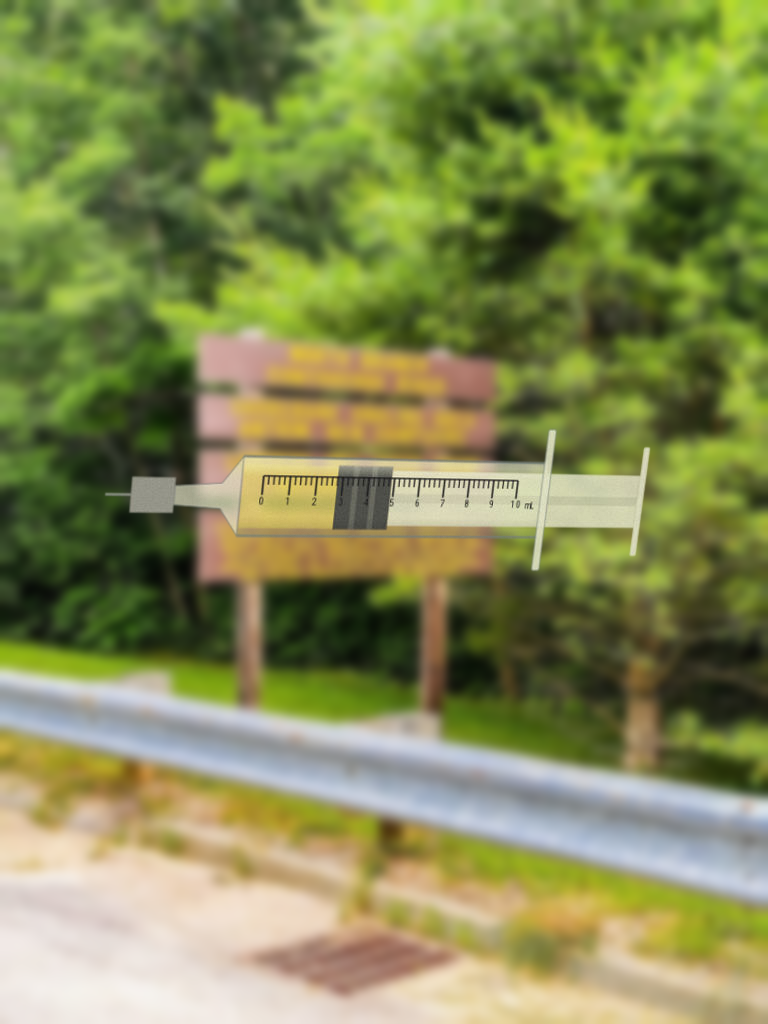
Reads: 2.8; mL
